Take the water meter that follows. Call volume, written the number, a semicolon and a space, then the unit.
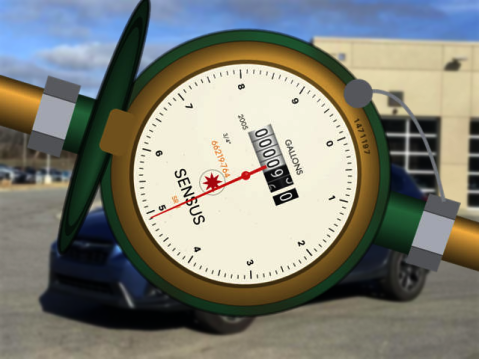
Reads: 954.9; gal
